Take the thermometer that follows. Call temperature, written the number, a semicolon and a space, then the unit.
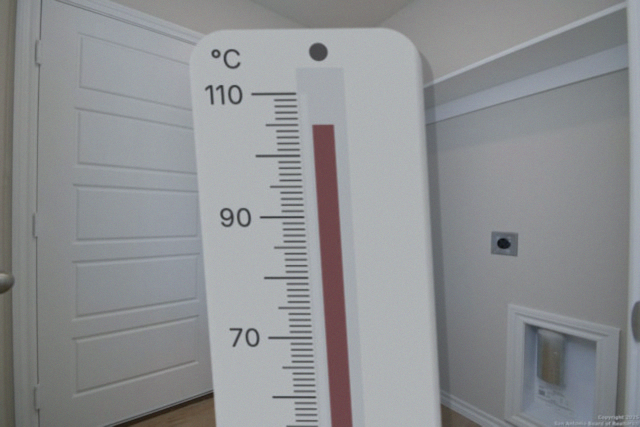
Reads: 105; °C
